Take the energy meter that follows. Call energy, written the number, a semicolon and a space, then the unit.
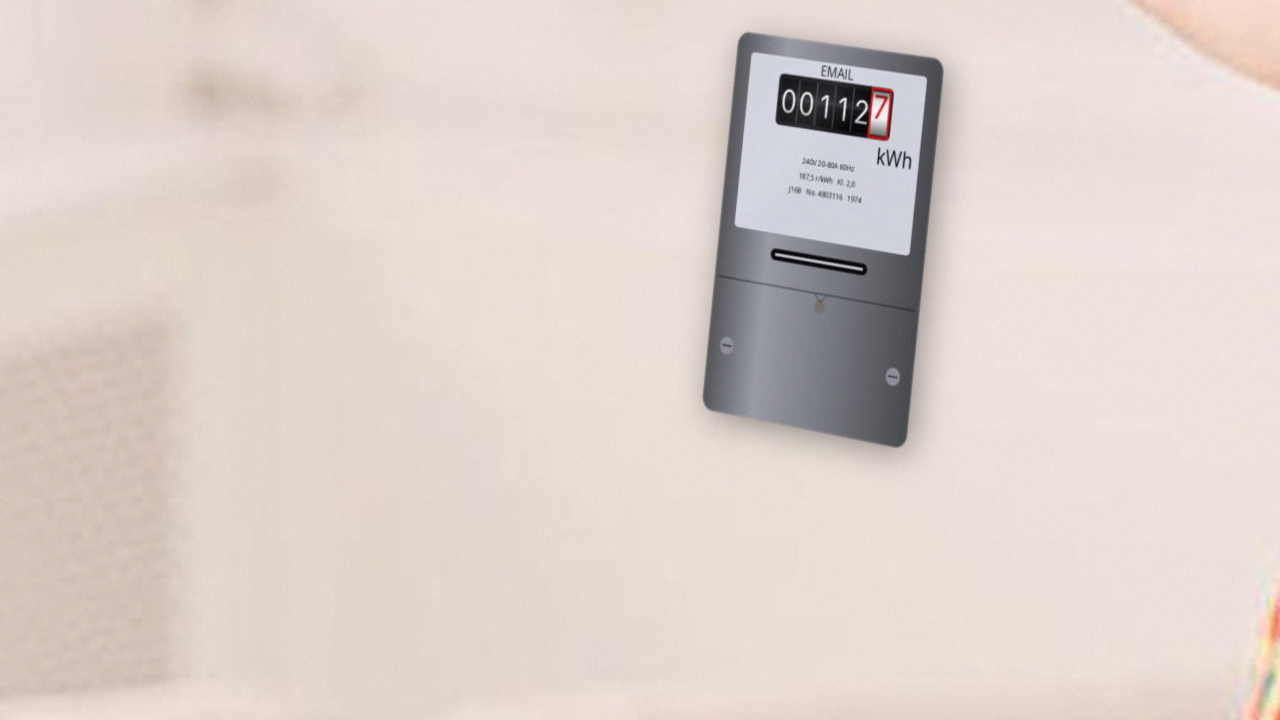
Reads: 112.7; kWh
